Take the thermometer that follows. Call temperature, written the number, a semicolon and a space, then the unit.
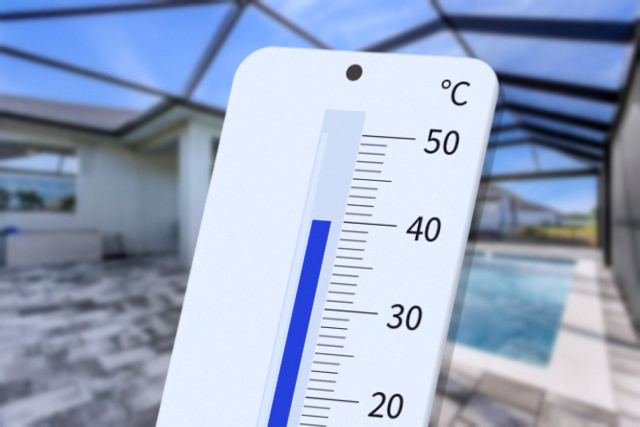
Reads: 40; °C
